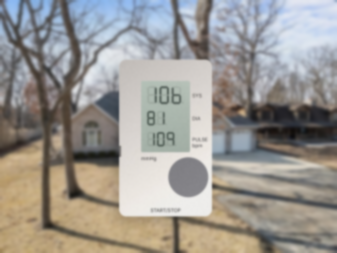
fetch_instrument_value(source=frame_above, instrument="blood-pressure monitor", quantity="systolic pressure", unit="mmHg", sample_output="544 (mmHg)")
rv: 106 (mmHg)
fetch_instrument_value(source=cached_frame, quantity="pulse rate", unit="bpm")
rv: 109 (bpm)
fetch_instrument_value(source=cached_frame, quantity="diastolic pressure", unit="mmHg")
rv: 81 (mmHg)
